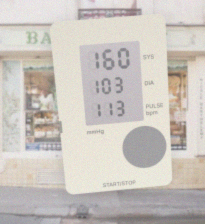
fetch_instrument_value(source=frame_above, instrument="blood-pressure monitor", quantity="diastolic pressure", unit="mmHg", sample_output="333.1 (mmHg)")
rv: 103 (mmHg)
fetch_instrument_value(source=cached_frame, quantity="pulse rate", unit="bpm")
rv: 113 (bpm)
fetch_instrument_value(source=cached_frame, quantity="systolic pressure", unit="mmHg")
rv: 160 (mmHg)
